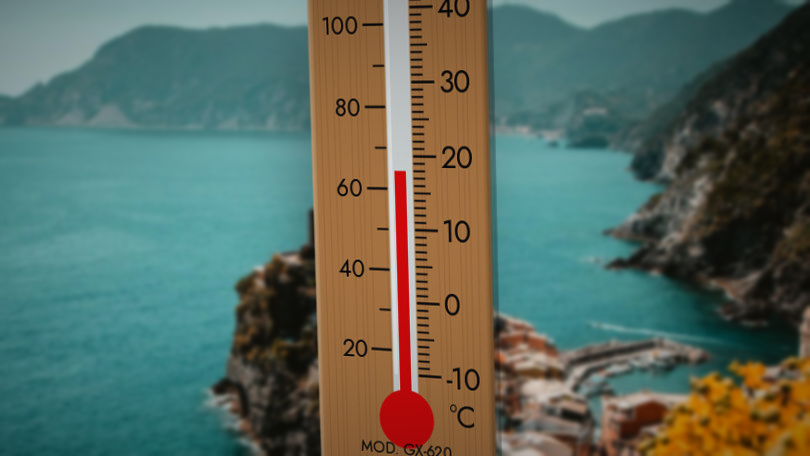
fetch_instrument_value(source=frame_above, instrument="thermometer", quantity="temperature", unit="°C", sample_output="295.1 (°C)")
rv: 18 (°C)
